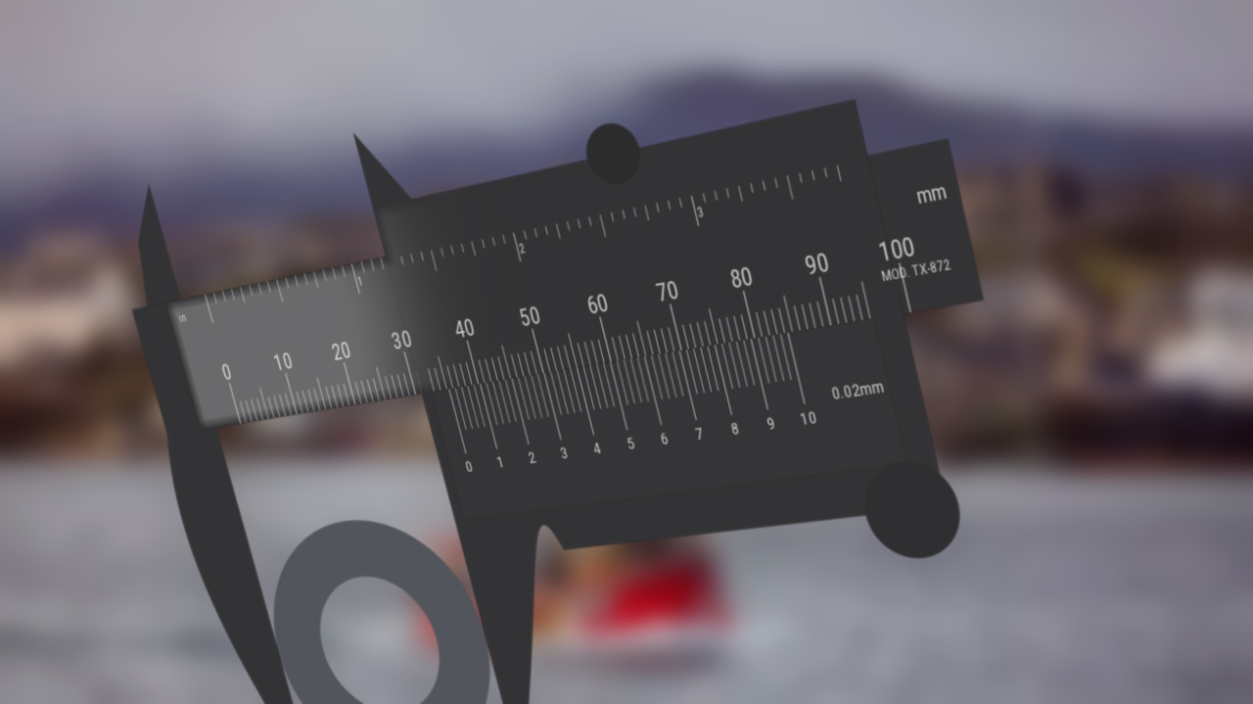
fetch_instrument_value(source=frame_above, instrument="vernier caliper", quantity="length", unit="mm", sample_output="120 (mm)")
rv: 35.4 (mm)
